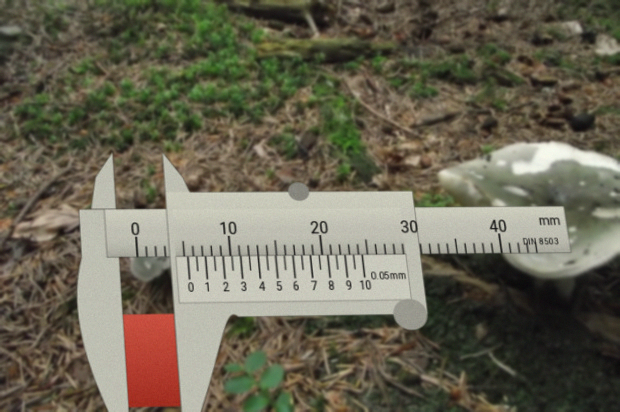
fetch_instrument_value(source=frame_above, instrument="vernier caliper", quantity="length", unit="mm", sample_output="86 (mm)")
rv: 5.4 (mm)
